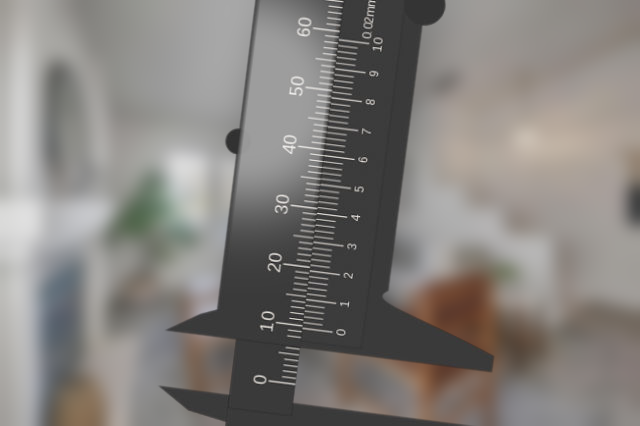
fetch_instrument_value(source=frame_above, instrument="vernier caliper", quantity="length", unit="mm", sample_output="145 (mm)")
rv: 9.6 (mm)
